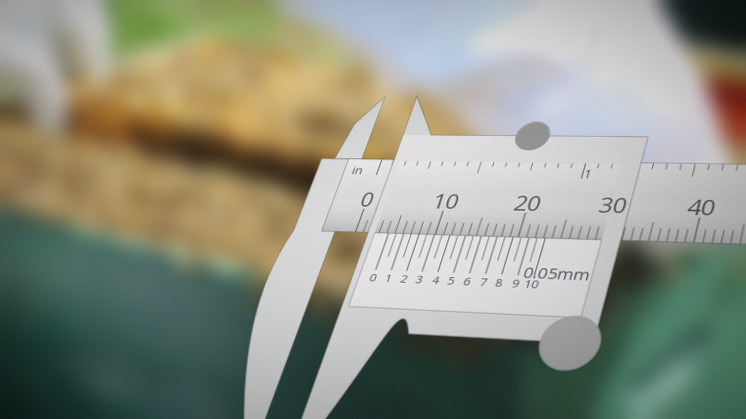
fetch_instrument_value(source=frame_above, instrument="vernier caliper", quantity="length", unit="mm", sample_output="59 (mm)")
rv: 4.2 (mm)
